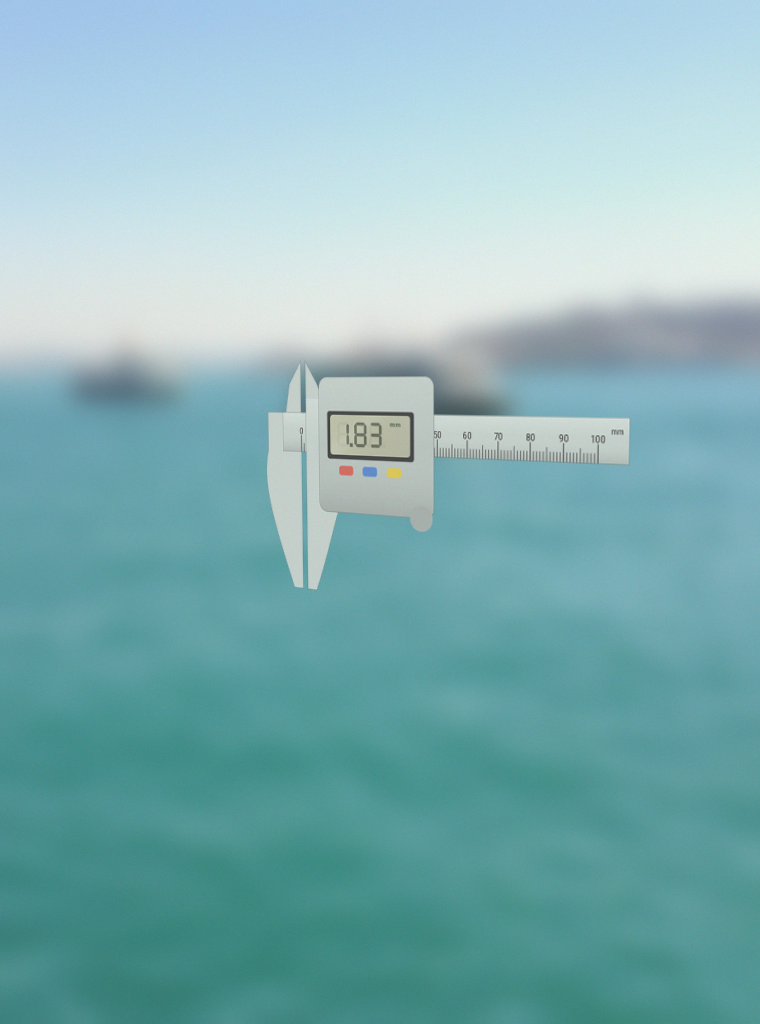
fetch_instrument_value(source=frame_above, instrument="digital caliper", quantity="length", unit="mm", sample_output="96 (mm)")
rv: 1.83 (mm)
